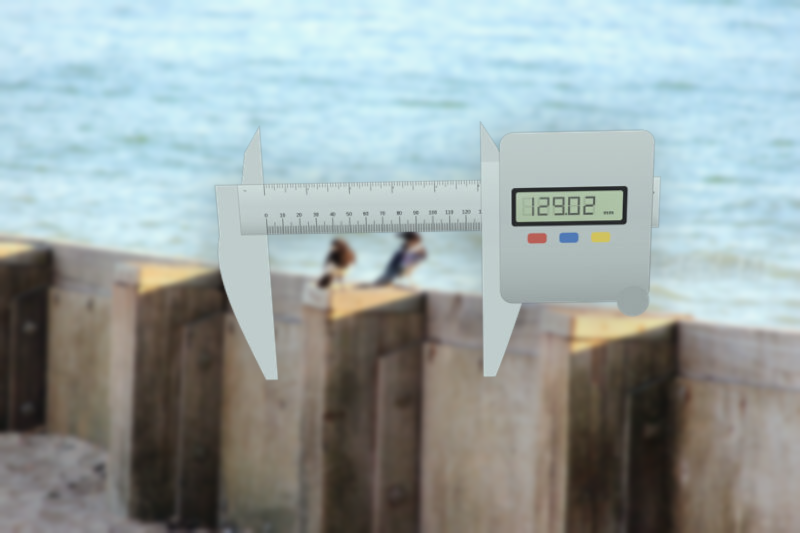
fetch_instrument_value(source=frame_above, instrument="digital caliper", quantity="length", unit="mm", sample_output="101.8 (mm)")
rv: 129.02 (mm)
